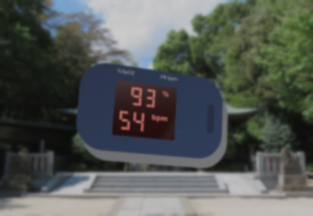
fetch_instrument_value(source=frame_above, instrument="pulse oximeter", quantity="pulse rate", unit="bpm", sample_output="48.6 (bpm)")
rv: 54 (bpm)
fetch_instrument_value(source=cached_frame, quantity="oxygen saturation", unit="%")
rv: 93 (%)
